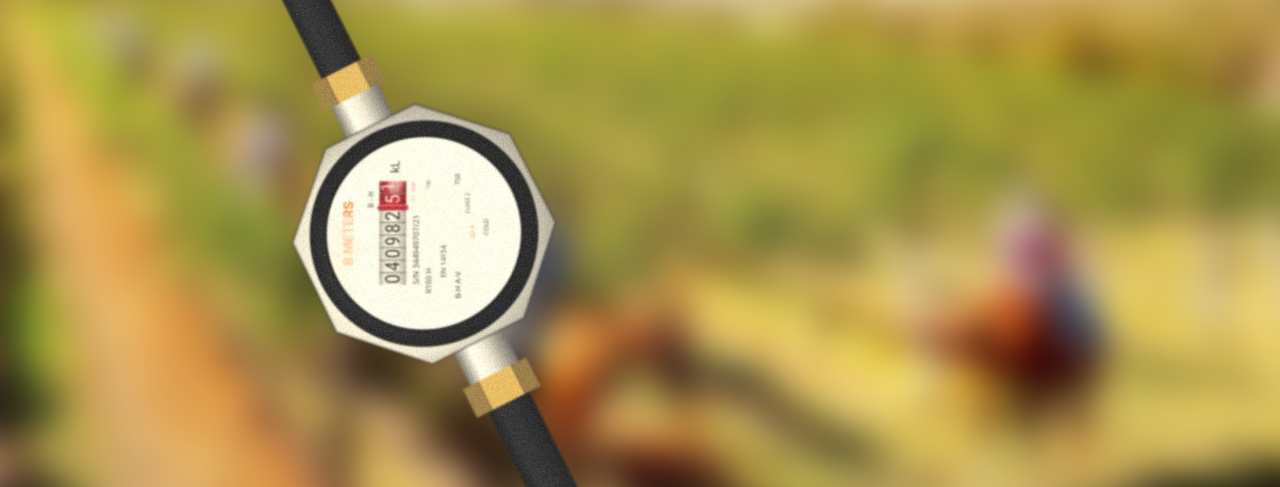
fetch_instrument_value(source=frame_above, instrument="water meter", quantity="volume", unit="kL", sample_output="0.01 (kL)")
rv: 40982.51 (kL)
